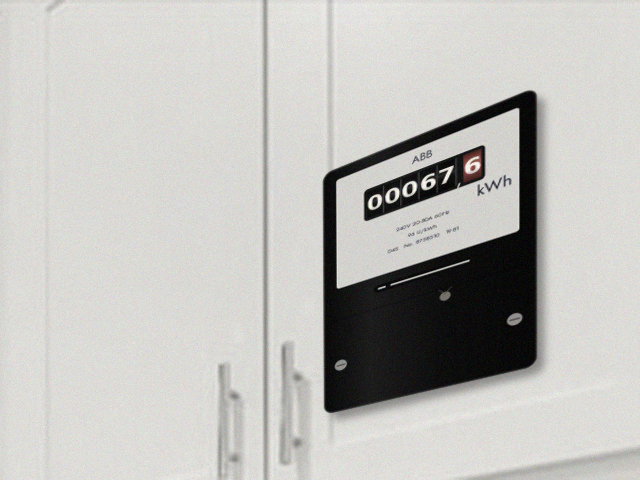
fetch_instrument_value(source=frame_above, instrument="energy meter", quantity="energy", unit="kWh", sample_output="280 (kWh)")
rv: 67.6 (kWh)
